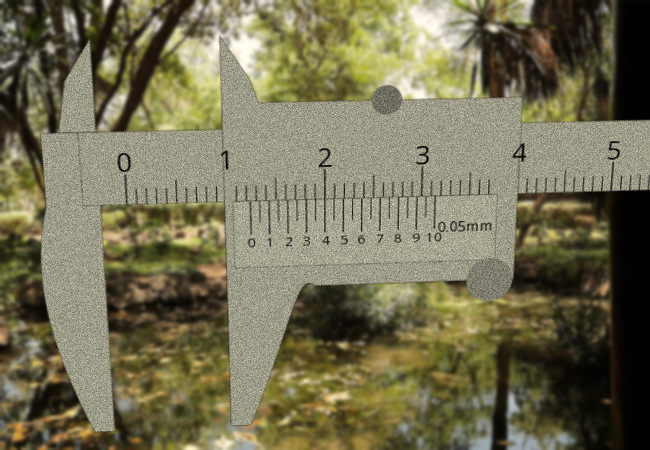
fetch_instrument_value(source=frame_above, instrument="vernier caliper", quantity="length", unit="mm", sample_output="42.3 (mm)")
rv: 12.4 (mm)
